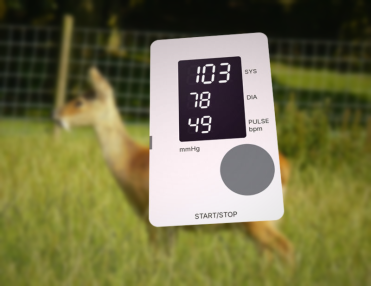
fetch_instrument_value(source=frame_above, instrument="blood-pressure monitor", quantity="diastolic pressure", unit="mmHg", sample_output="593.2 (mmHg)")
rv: 78 (mmHg)
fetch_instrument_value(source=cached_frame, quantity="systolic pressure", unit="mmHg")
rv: 103 (mmHg)
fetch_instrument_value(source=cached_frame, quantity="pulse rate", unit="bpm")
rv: 49 (bpm)
